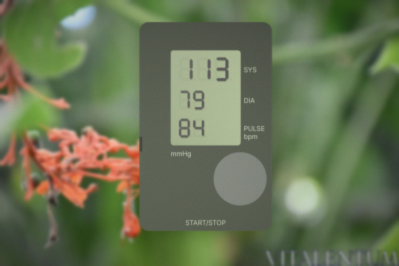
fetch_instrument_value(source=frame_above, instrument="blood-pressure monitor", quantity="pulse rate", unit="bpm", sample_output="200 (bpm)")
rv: 84 (bpm)
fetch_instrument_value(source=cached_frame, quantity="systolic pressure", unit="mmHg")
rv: 113 (mmHg)
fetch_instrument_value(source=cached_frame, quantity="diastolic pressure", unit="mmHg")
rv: 79 (mmHg)
